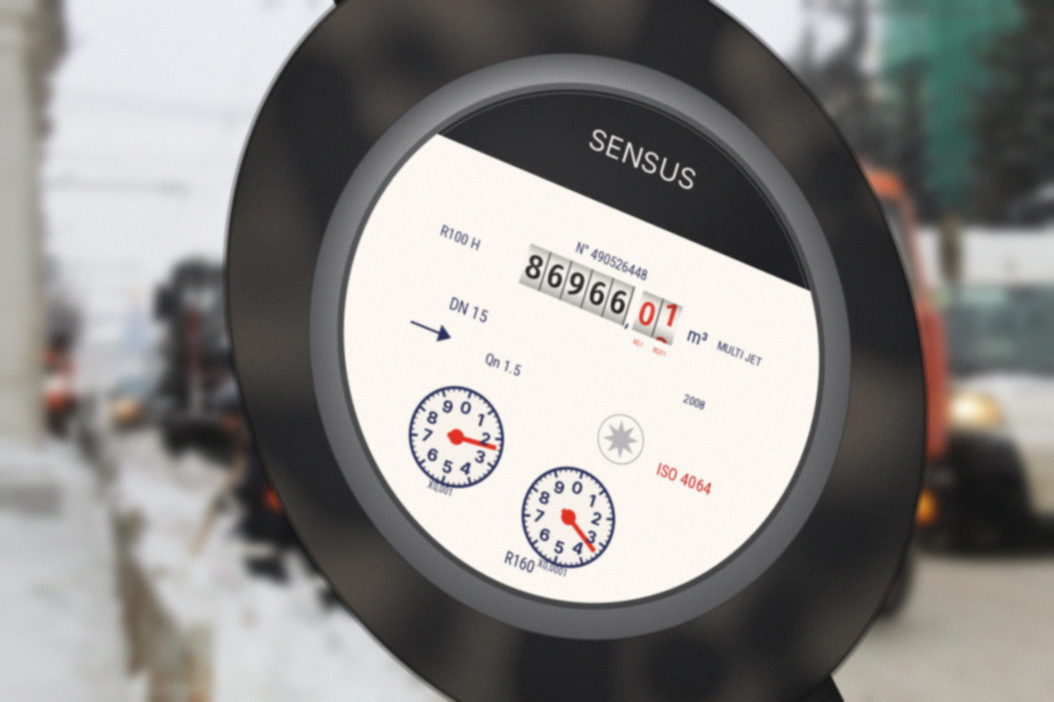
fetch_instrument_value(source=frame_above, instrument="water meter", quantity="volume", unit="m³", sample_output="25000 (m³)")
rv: 86966.0123 (m³)
